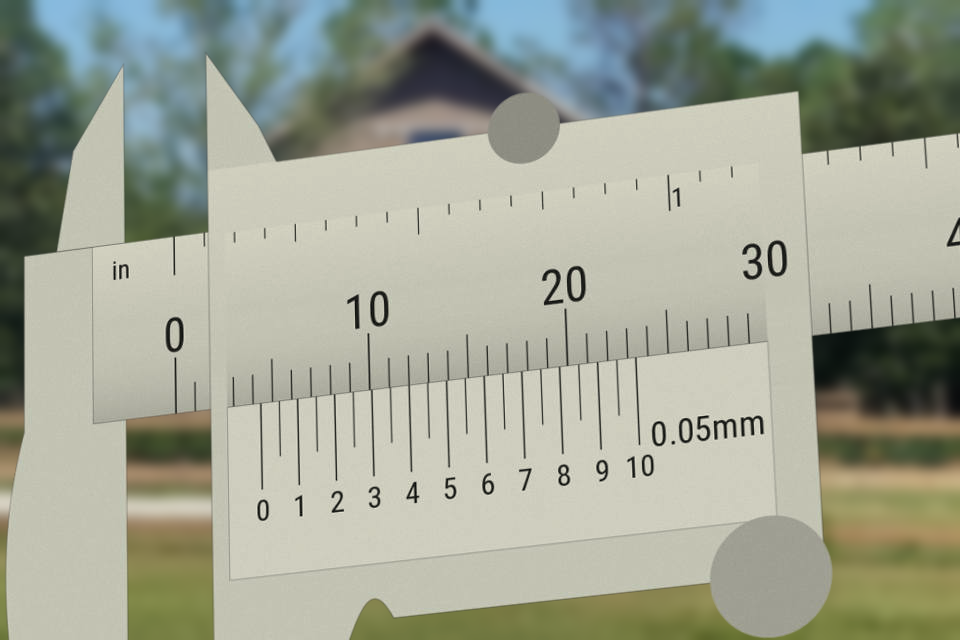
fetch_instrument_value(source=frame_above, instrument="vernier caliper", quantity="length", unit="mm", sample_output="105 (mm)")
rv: 4.4 (mm)
